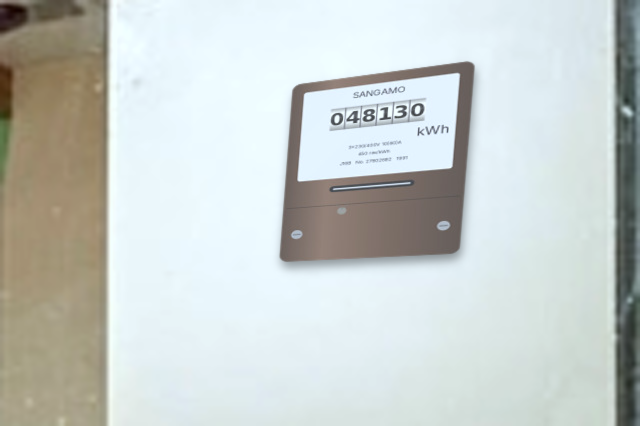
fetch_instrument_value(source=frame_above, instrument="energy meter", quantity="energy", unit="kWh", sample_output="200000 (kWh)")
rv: 48130 (kWh)
